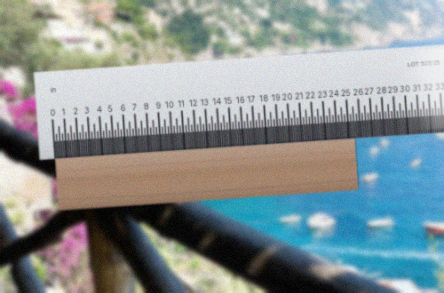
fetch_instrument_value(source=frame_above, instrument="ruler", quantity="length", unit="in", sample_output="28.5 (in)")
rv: 25.5 (in)
